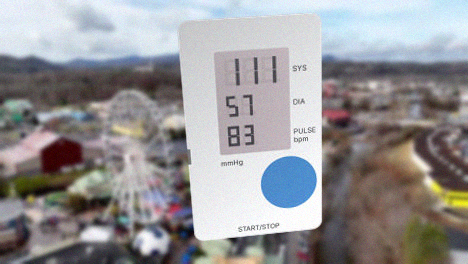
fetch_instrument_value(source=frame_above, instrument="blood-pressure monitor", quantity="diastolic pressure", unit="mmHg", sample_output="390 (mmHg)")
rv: 57 (mmHg)
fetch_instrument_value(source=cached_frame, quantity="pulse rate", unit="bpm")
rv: 83 (bpm)
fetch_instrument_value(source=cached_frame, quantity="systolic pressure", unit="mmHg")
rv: 111 (mmHg)
